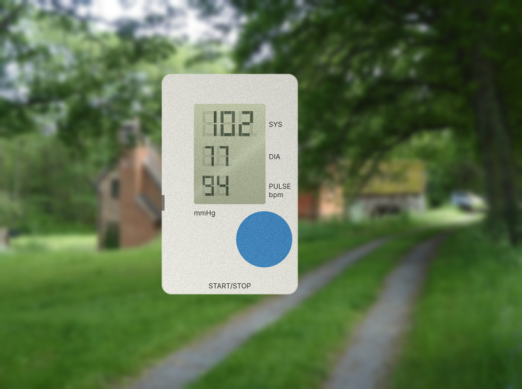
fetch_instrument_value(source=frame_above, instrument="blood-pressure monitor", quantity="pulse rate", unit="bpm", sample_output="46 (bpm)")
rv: 94 (bpm)
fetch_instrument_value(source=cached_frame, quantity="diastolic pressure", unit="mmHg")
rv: 77 (mmHg)
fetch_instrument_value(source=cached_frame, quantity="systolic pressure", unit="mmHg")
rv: 102 (mmHg)
